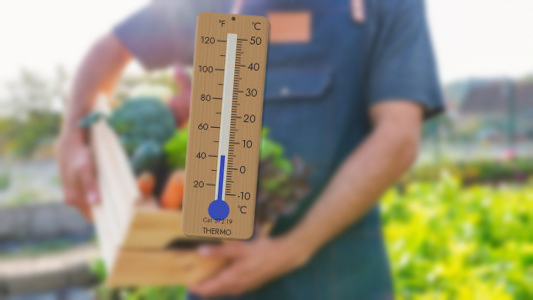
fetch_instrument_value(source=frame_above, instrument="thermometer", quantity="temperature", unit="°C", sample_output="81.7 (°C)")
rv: 5 (°C)
